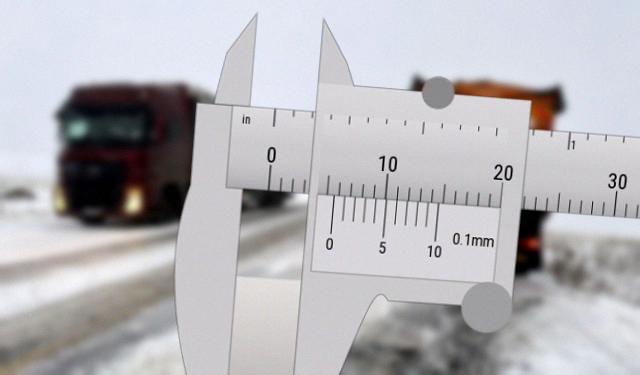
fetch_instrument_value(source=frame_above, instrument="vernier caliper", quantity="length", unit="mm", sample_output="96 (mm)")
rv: 5.6 (mm)
